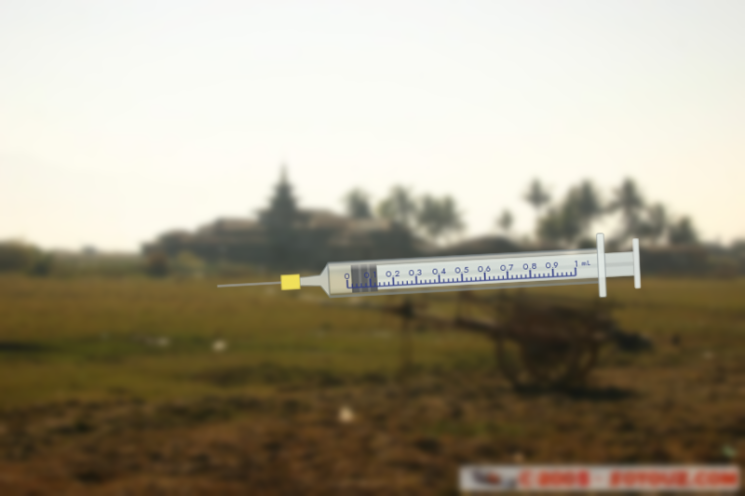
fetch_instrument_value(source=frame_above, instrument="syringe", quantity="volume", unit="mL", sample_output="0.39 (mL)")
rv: 0.02 (mL)
